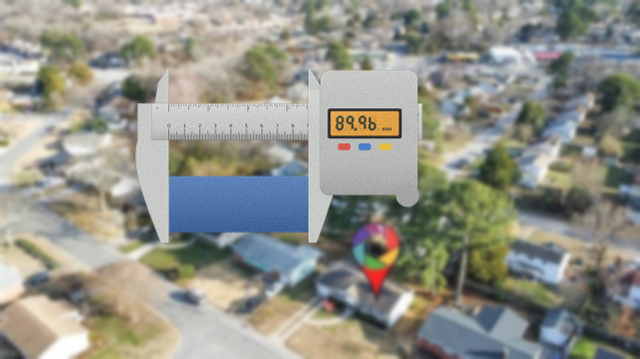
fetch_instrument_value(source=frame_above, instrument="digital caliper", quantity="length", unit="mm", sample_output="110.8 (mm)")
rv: 89.96 (mm)
